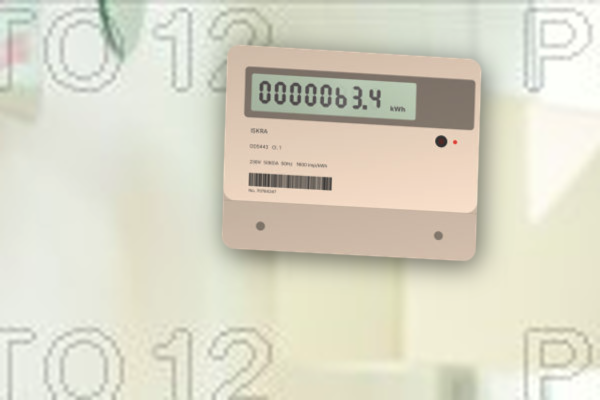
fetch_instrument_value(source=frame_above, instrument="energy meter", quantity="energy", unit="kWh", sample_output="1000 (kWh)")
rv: 63.4 (kWh)
